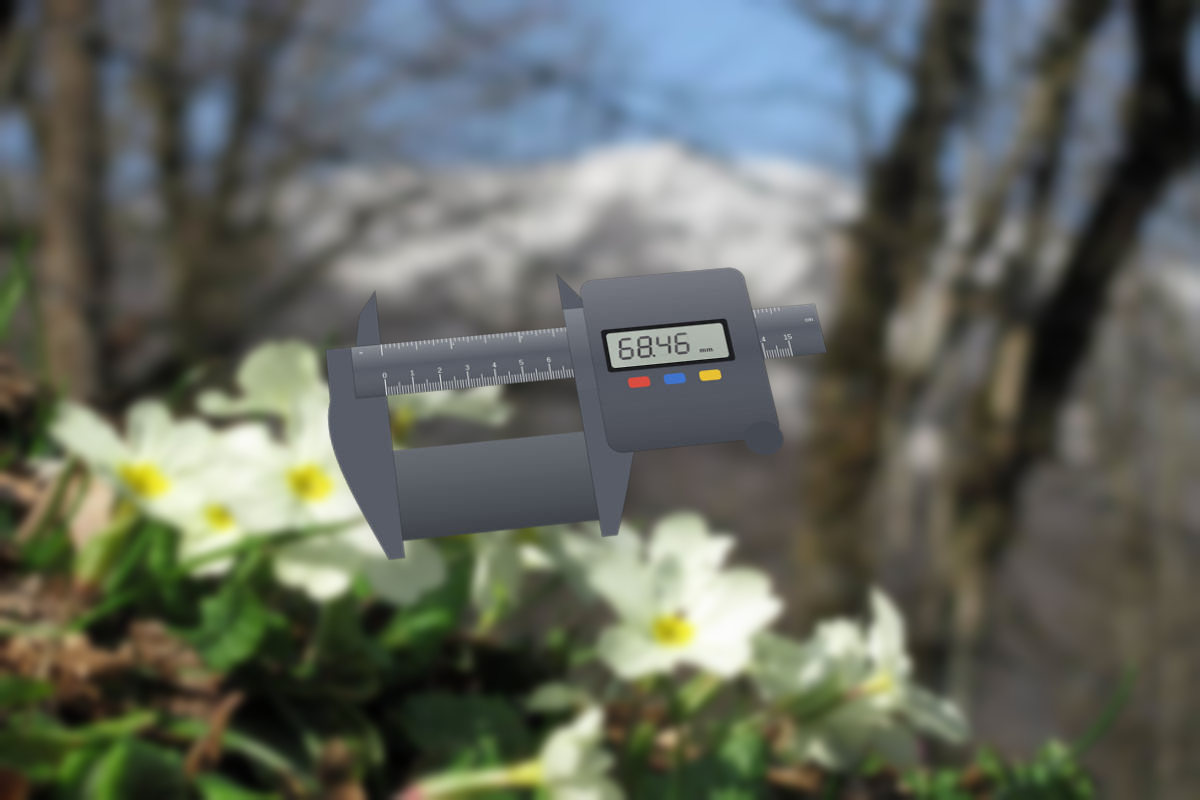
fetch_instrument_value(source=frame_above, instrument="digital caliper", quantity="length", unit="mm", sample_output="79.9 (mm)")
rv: 68.46 (mm)
